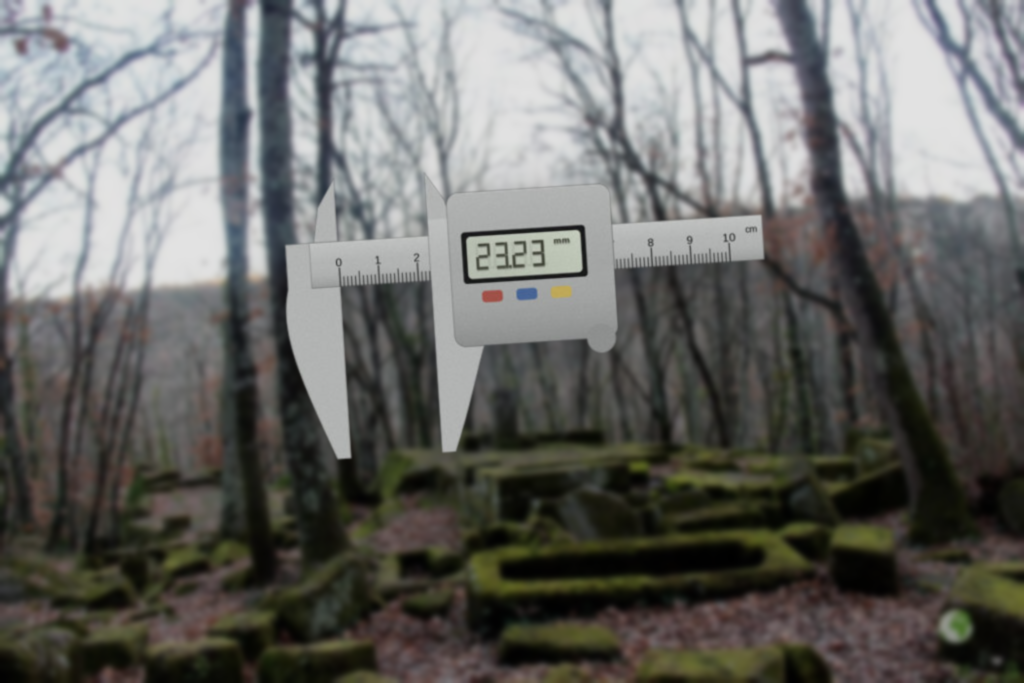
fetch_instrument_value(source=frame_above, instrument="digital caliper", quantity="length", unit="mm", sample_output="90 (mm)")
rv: 23.23 (mm)
